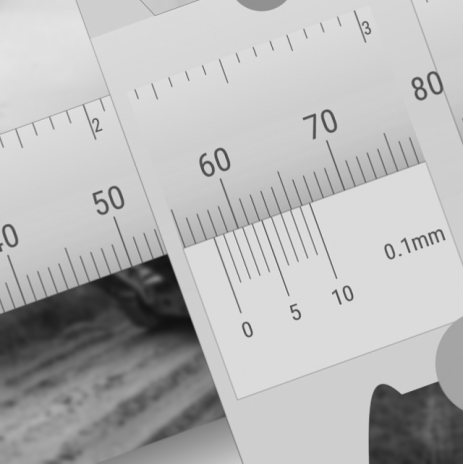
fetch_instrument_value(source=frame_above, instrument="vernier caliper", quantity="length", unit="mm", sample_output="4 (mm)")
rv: 57.7 (mm)
